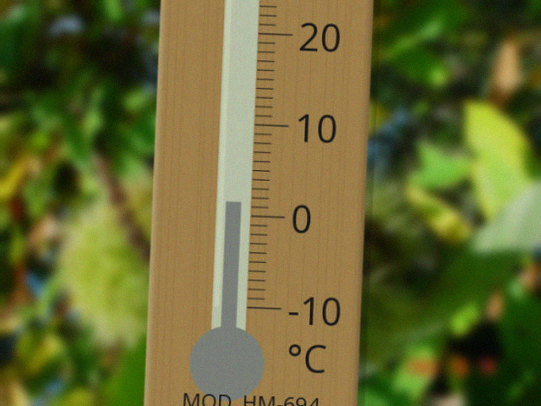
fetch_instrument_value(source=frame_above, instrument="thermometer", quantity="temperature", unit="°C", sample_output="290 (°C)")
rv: 1.5 (°C)
